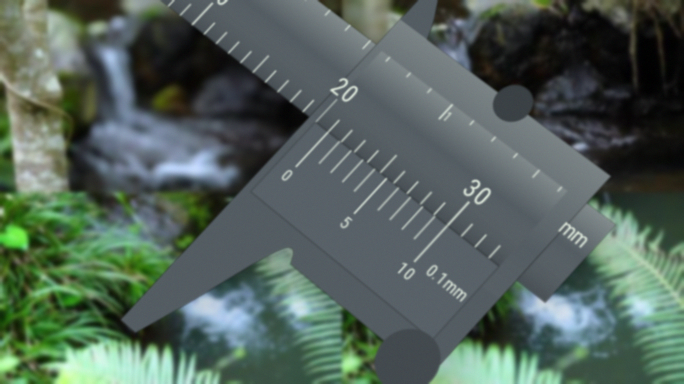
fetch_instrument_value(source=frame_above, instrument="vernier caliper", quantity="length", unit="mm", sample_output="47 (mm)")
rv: 21.0 (mm)
